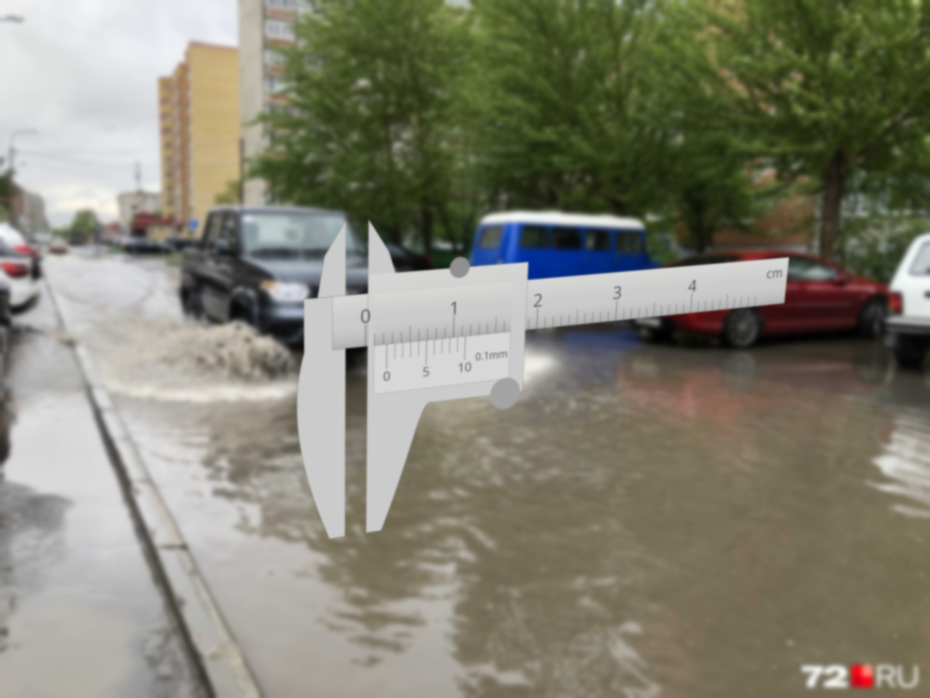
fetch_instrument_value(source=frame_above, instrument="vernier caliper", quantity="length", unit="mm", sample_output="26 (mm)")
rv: 2.4 (mm)
